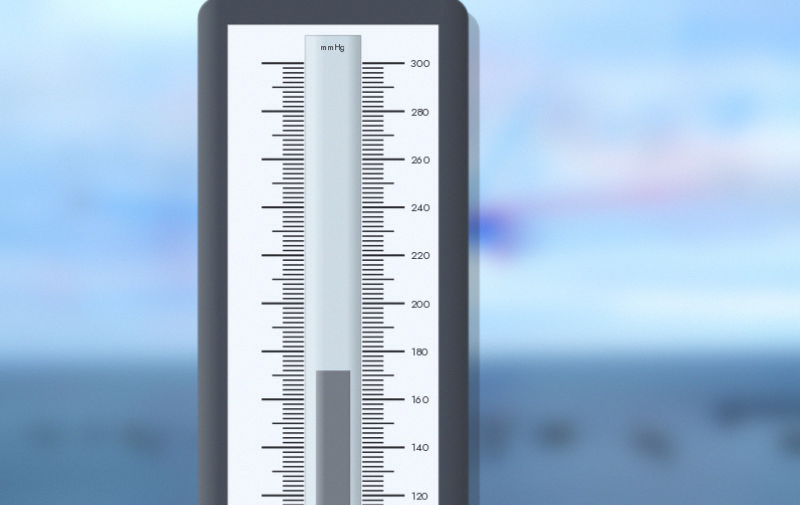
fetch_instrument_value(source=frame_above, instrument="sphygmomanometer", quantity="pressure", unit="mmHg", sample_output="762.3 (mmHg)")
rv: 172 (mmHg)
